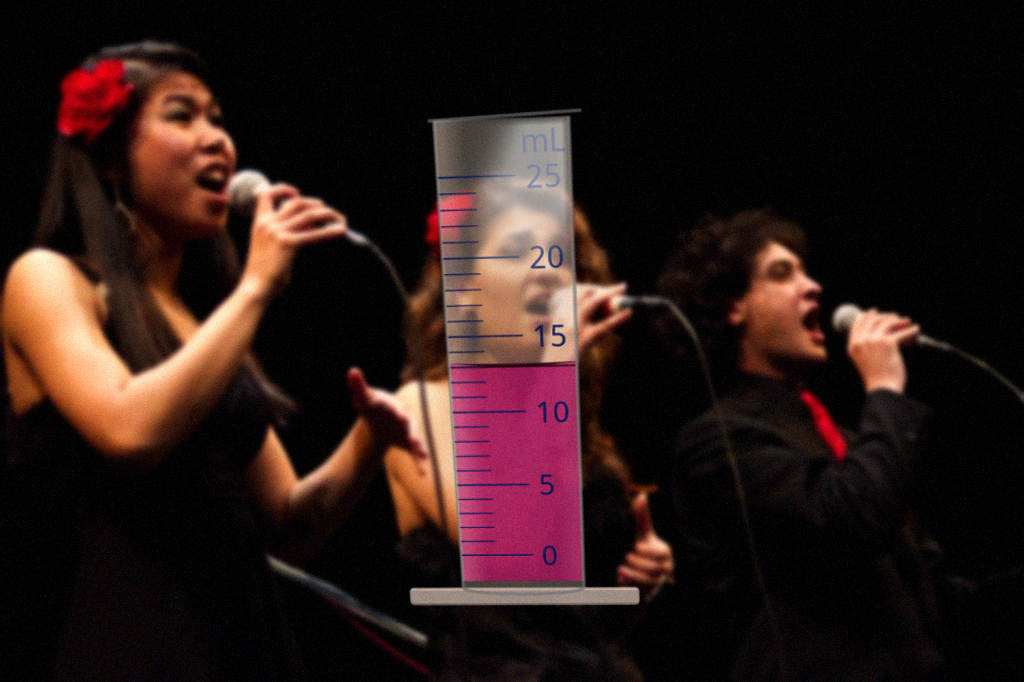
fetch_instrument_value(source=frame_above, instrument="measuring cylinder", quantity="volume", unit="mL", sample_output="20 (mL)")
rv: 13 (mL)
